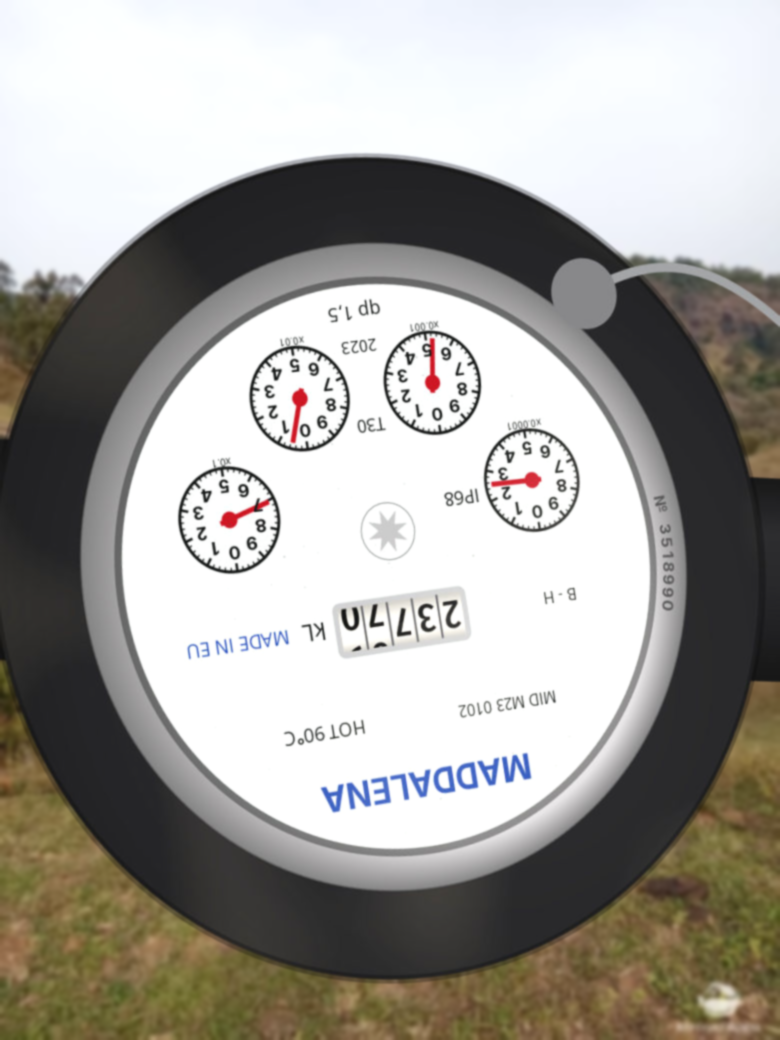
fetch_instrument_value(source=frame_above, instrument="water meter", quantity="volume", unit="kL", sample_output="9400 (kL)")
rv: 23769.7052 (kL)
